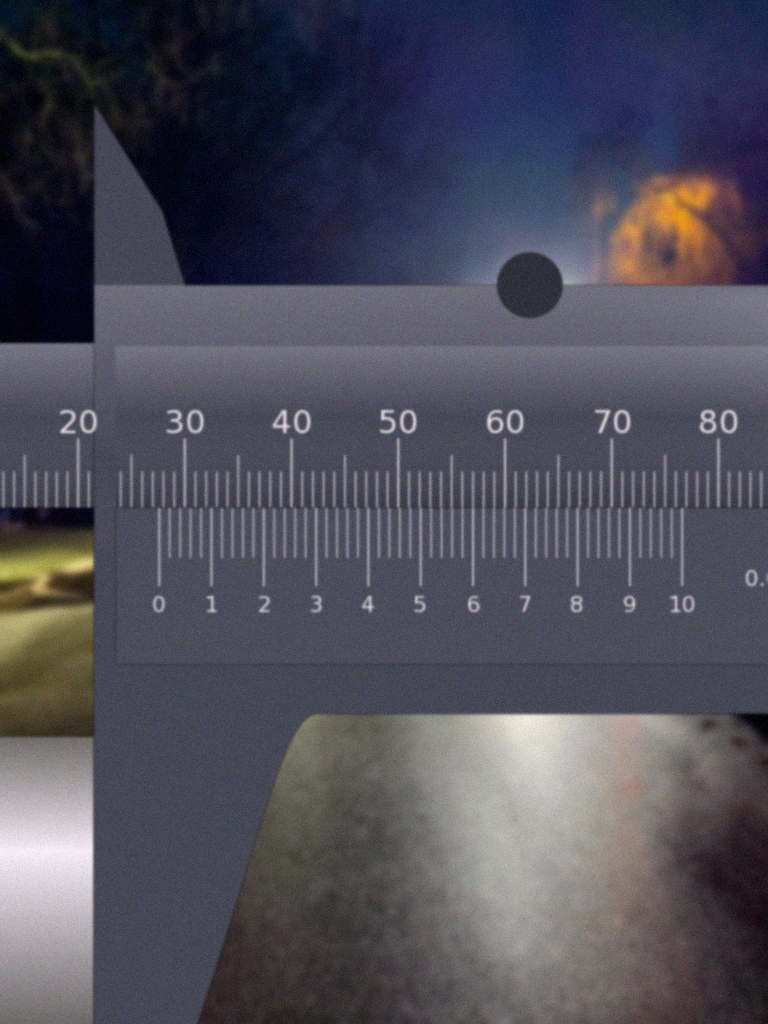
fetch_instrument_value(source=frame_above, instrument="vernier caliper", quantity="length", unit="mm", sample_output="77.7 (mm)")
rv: 27.6 (mm)
